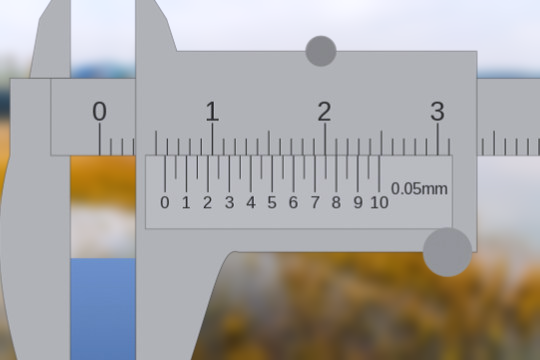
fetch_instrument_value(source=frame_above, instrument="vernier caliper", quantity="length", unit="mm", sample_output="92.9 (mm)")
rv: 5.8 (mm)
